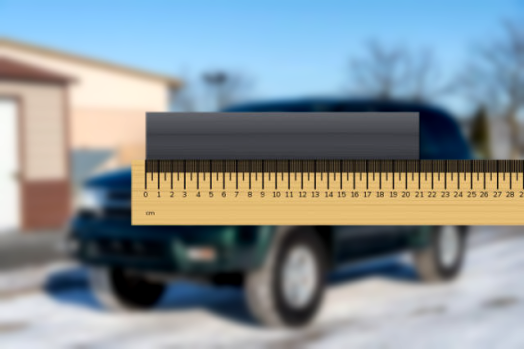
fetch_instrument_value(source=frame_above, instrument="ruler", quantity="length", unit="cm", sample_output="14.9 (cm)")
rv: 21 (cm)
